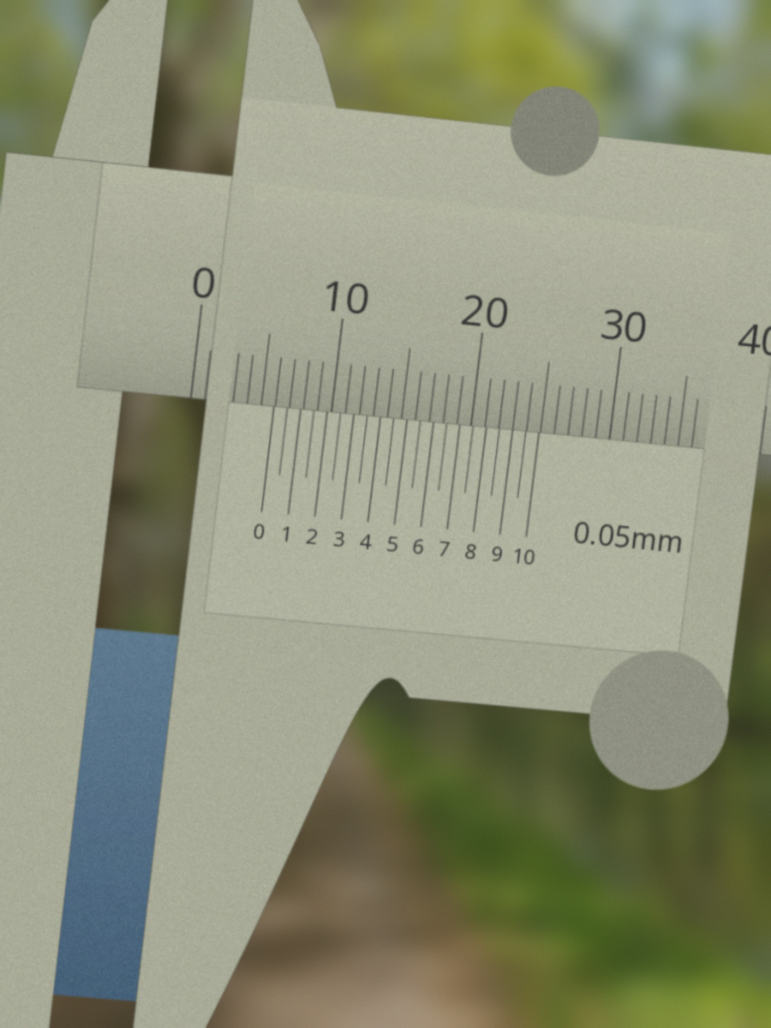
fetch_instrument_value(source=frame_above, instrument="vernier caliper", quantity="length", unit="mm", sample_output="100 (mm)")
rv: 5.9 (mm)
